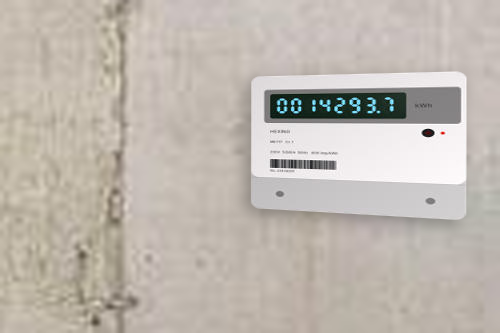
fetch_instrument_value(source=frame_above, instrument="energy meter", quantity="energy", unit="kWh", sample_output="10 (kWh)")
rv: 14293.7 (kWh)
